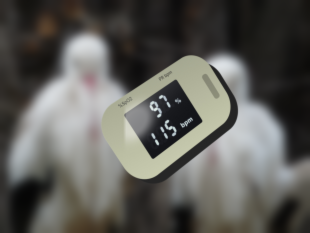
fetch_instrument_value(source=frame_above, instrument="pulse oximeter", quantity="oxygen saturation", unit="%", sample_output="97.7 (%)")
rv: 97 (%)
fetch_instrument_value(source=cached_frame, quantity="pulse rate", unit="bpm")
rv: 115 (bpm)
